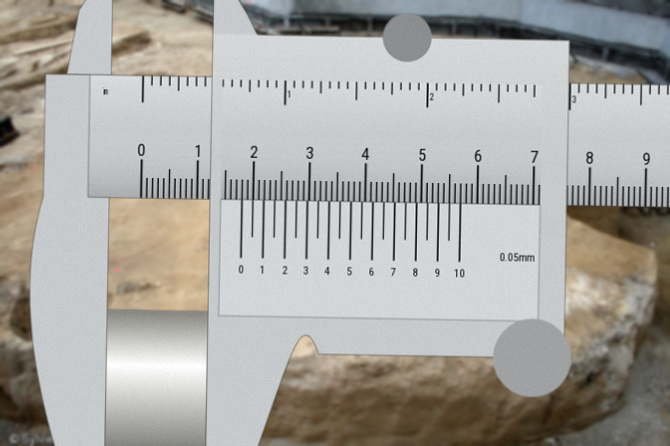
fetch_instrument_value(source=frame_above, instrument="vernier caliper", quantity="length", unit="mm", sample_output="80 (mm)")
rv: 18.0 (mm)
